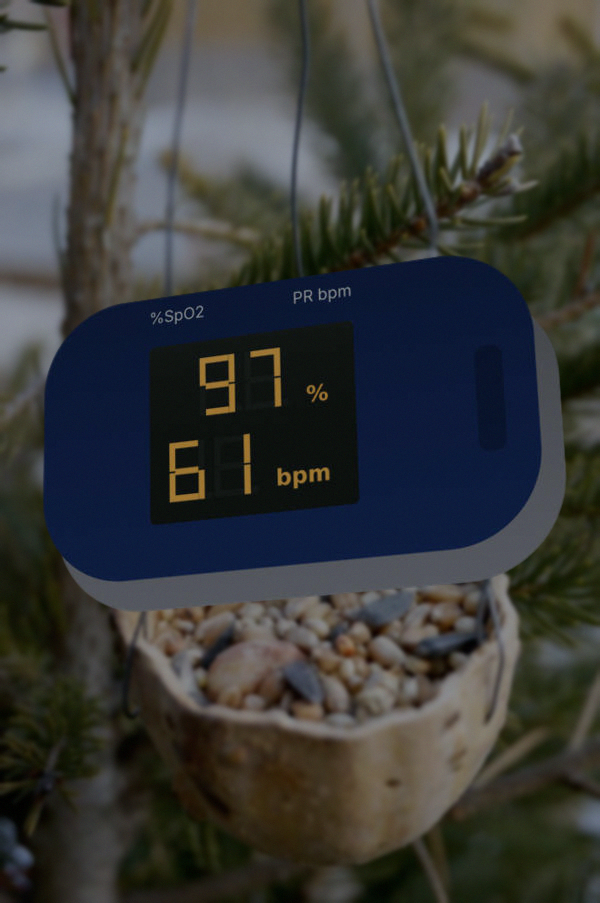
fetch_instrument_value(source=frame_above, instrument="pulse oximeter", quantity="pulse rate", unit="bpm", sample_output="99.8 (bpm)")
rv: 61 (bpm)
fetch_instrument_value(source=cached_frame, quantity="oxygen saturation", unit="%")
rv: 97 (%)
